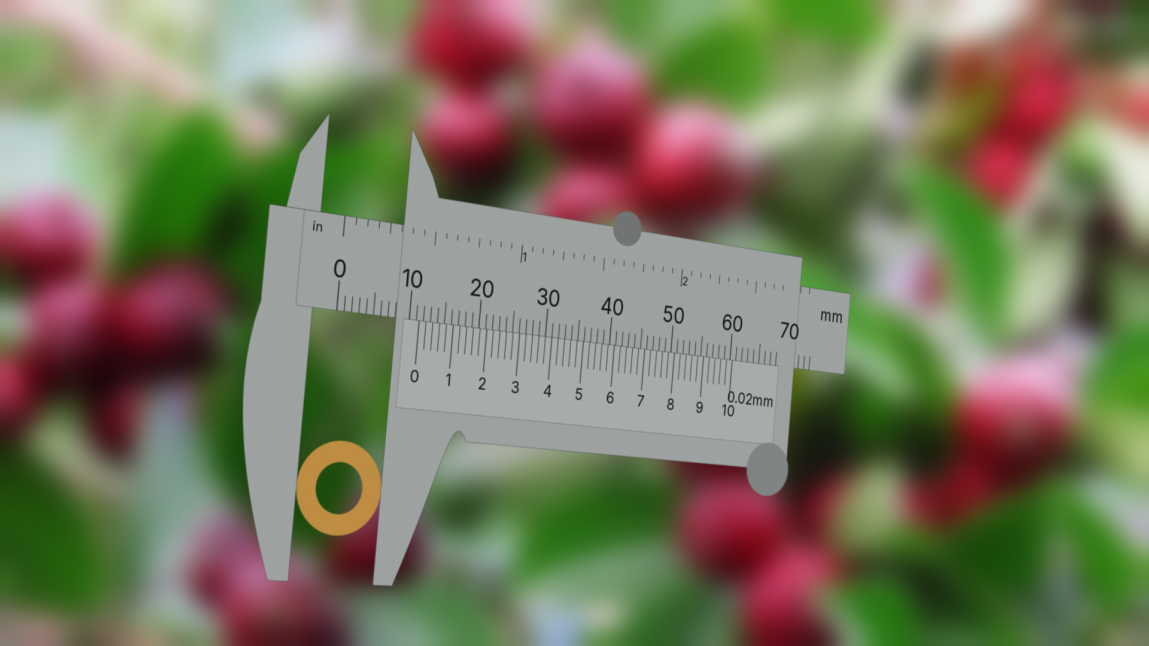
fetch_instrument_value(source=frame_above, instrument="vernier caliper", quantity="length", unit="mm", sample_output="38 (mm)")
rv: 11.4 (mm)
